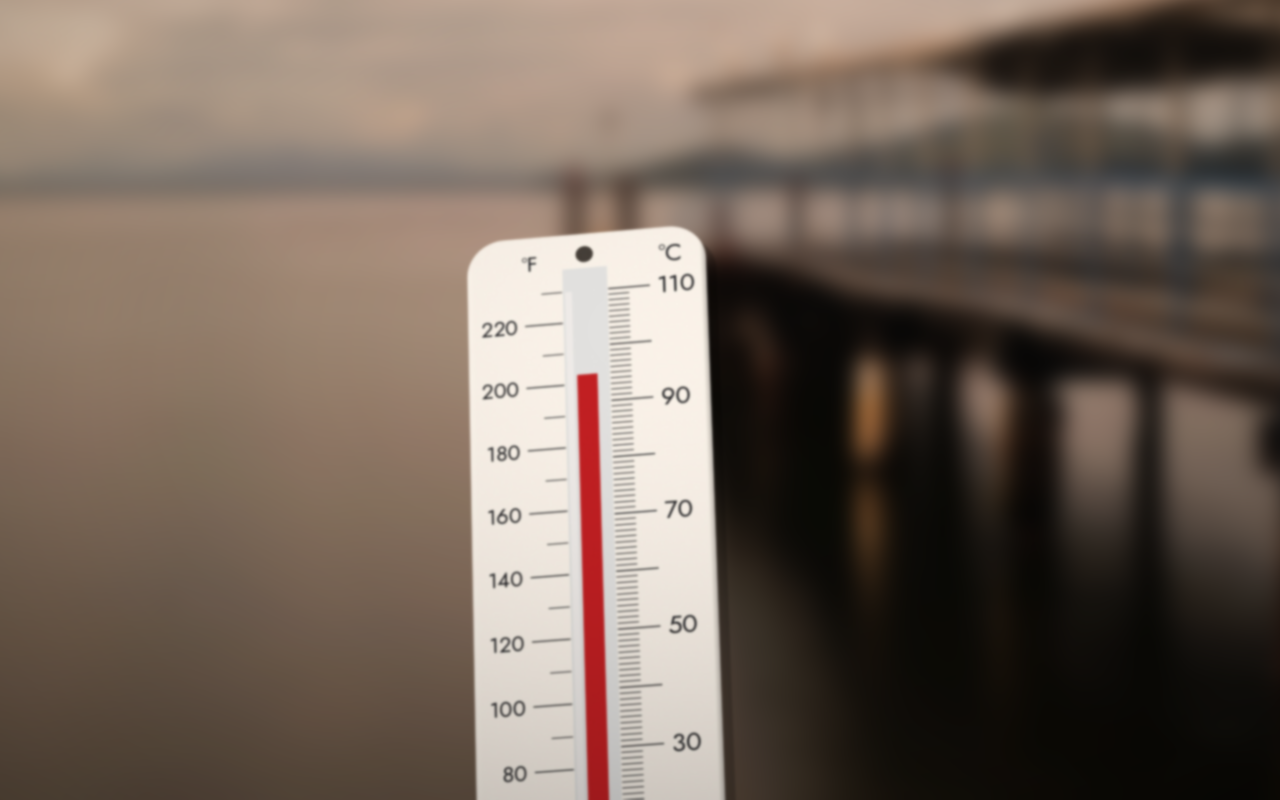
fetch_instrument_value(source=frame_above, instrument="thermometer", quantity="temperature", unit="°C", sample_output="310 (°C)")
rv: 95 (°C)
